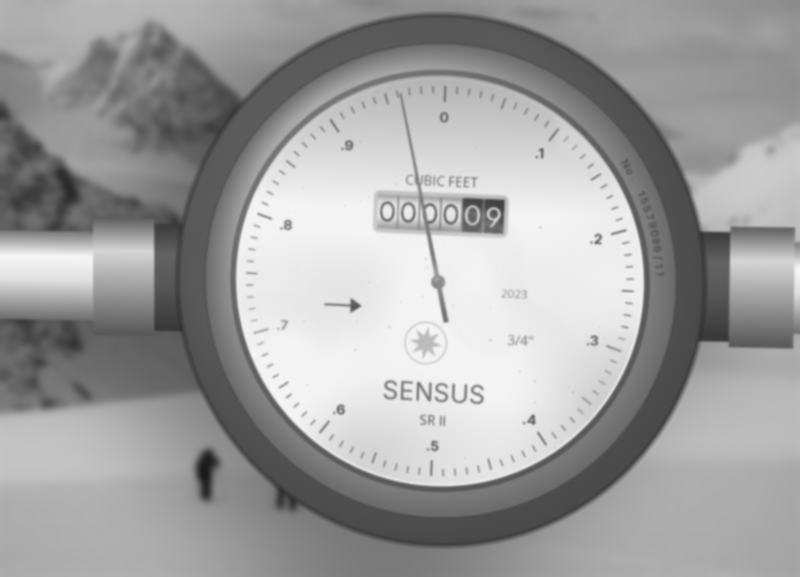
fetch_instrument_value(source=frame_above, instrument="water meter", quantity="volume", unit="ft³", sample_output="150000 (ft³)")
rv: 8.96 (ft³)
